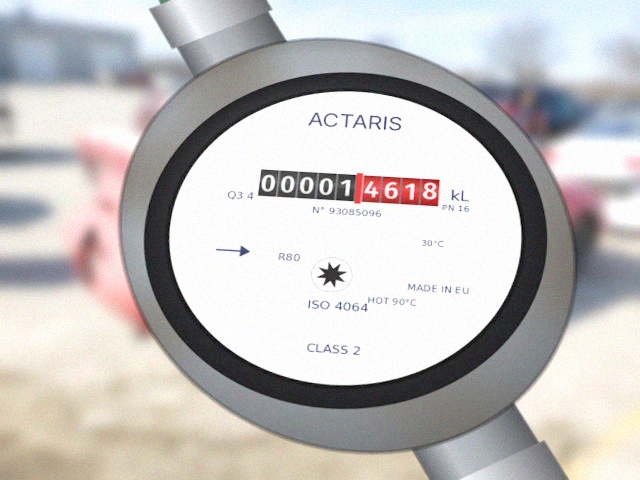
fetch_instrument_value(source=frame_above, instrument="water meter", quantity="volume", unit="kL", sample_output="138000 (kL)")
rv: 1.4618 (kL)
